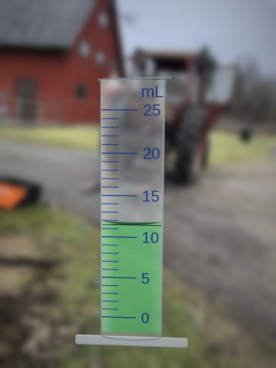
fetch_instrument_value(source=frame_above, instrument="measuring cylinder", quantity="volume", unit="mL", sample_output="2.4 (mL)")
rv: 11.5 (mL)
